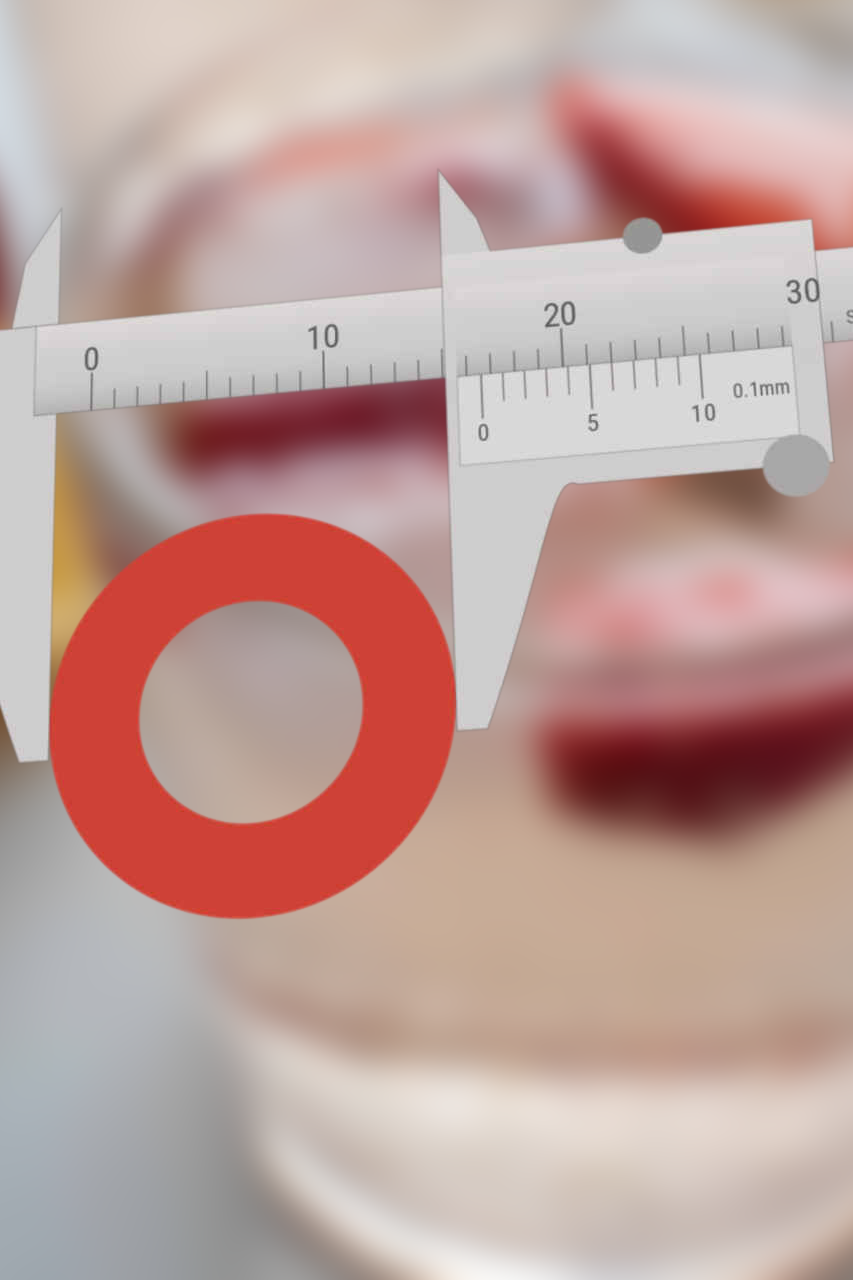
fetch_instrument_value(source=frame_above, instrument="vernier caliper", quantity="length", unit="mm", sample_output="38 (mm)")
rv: 16.6 (mm)
